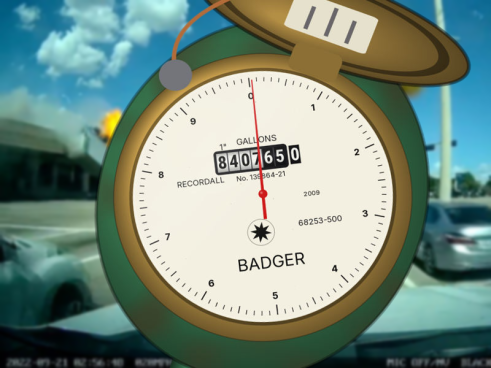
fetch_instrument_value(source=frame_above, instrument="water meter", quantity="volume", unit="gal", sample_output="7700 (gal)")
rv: 8407650.0 (gal)
